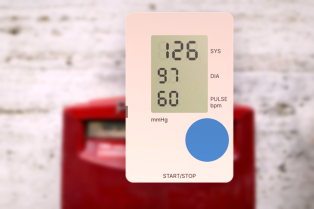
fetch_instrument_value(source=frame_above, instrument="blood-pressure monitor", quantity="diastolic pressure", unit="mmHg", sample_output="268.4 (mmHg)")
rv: 97 (mmHg)
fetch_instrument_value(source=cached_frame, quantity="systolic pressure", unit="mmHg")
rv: 126 (mmHg)
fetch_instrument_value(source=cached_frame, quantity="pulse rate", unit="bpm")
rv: 60 (bpm)
